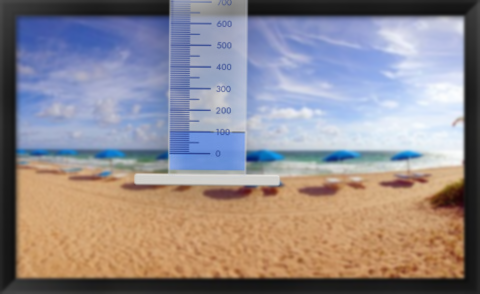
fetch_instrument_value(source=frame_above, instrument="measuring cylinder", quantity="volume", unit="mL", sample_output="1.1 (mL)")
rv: 100 (mL)
